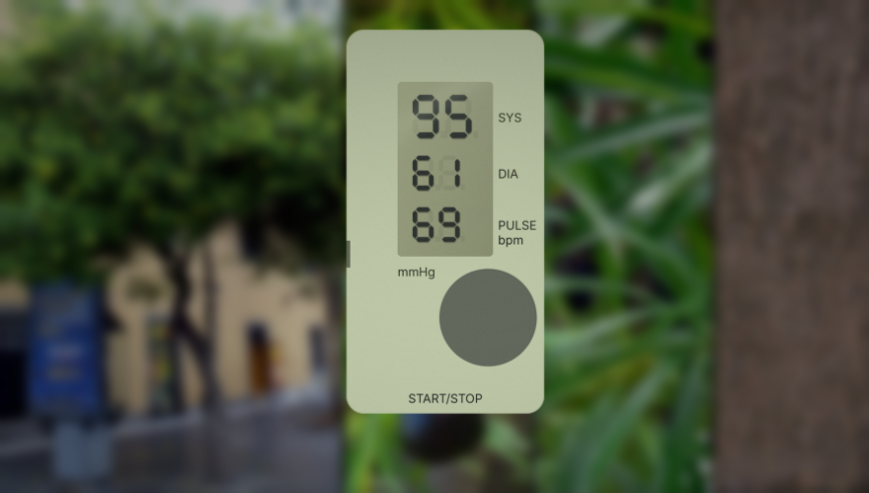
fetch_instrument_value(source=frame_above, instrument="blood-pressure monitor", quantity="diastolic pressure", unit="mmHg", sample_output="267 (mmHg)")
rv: 61 (mmHg)
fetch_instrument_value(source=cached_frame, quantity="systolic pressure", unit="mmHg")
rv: 95 (mmHg)
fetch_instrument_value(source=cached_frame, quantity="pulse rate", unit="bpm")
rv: 69 (bpm)
